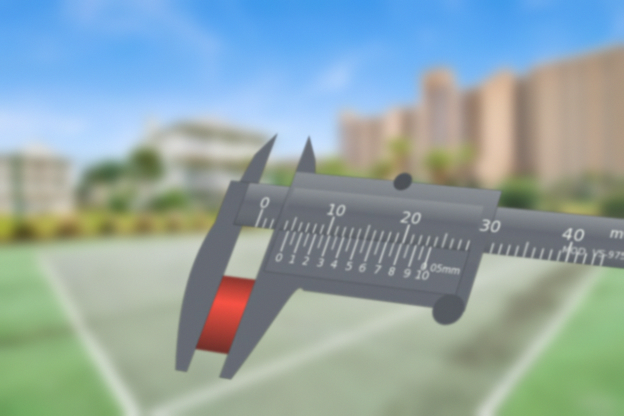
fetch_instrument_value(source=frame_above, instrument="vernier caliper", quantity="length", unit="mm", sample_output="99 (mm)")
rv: 4.6 (mm)
